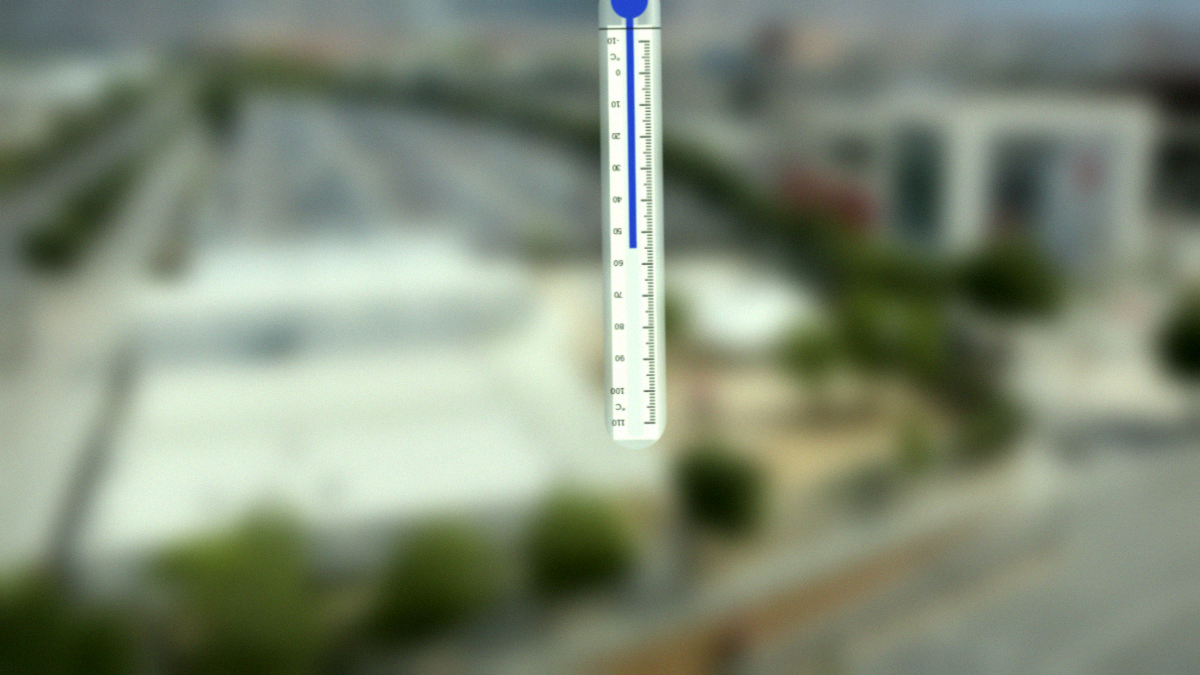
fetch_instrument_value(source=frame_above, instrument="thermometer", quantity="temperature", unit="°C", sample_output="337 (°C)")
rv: 55 (°C)
